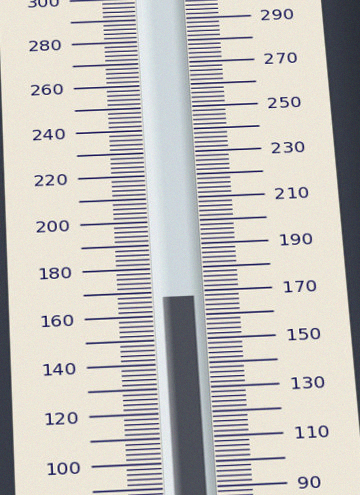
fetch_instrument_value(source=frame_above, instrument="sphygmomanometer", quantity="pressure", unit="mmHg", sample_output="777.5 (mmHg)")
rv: 168 (mmHg)
